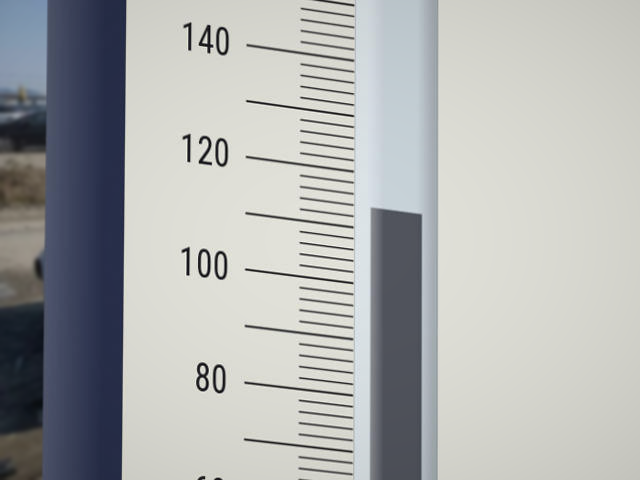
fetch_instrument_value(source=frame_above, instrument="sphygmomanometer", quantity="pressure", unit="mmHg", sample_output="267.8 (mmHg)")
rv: 114 (mmHg)
